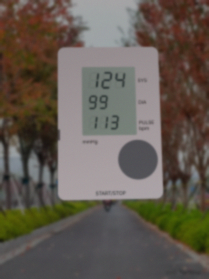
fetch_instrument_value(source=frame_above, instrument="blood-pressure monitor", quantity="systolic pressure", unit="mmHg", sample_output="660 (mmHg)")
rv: 124 (mmHg)
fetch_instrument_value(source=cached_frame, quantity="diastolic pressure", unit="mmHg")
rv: 99 (mmHg)
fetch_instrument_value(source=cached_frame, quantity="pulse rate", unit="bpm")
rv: 113 (bpm)
